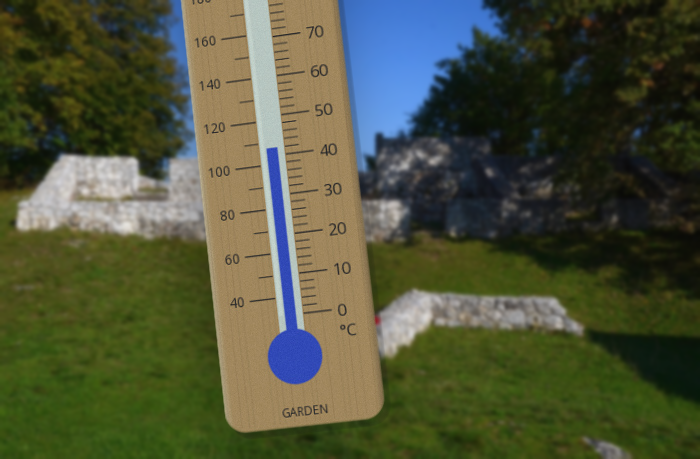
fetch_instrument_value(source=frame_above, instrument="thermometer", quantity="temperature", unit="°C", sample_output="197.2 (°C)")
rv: 42 (°C)
